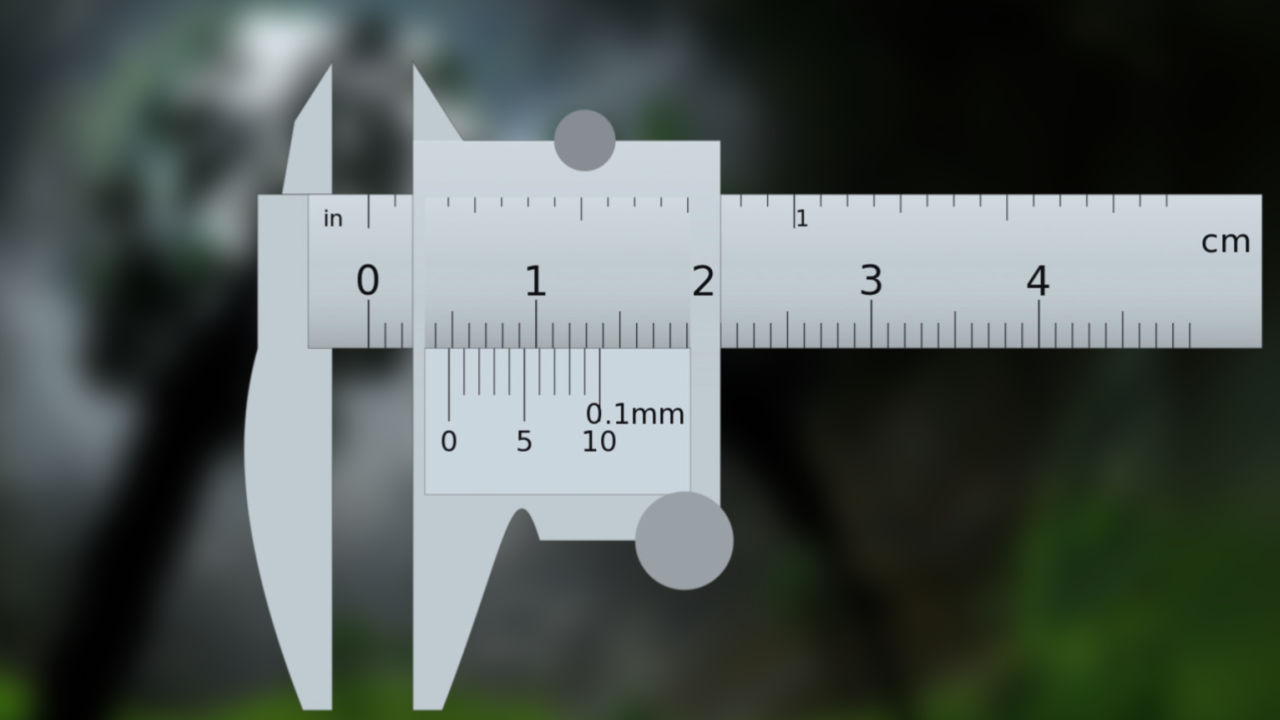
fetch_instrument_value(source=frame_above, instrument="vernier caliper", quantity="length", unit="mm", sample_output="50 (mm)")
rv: 4.8 (mm)
